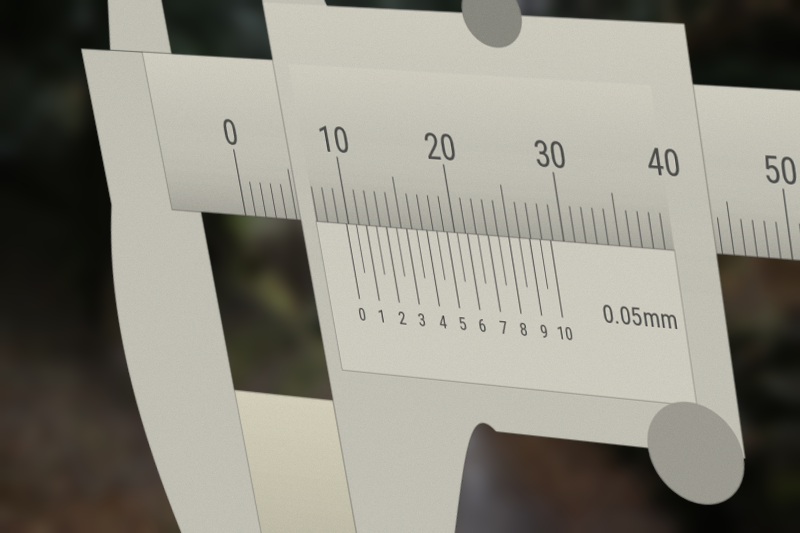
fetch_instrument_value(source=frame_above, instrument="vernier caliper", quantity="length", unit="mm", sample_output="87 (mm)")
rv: 9.8 (mm)
